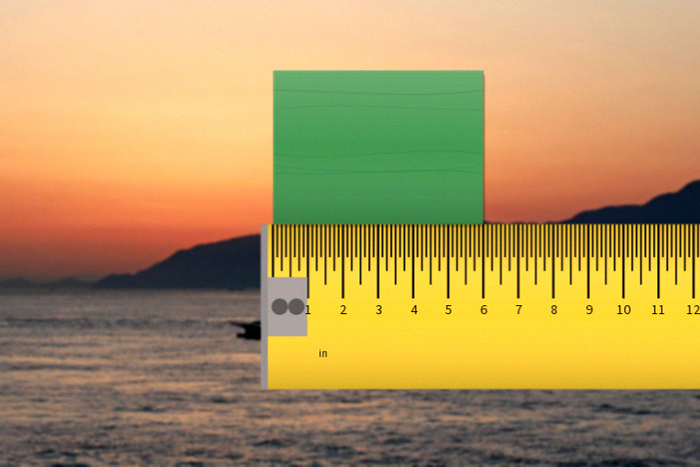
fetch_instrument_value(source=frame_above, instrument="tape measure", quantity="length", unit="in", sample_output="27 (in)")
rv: 6 (in)
